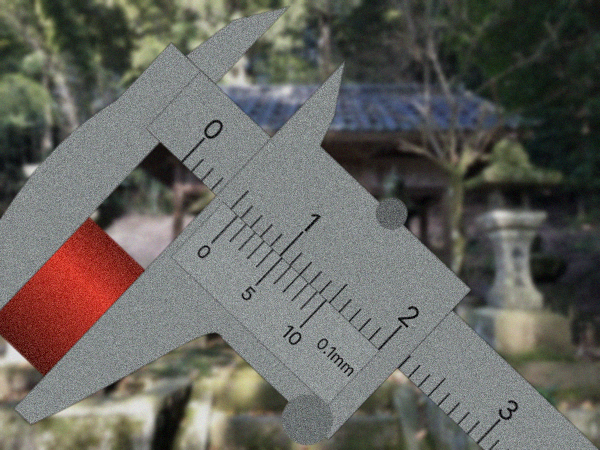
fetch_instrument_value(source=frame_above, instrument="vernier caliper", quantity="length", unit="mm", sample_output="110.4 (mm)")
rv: 5.7 (mm)
